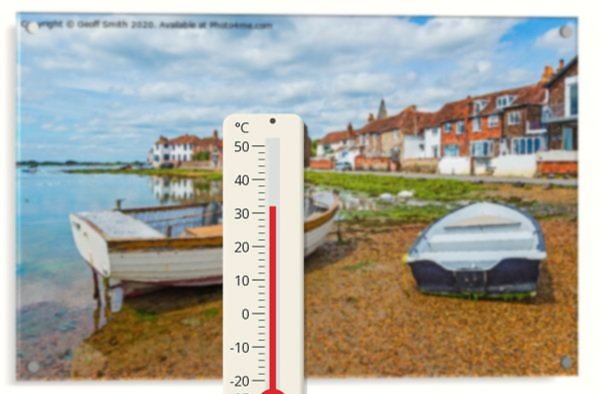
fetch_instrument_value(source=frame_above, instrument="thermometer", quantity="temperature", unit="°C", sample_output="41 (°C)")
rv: 32 (°C)
